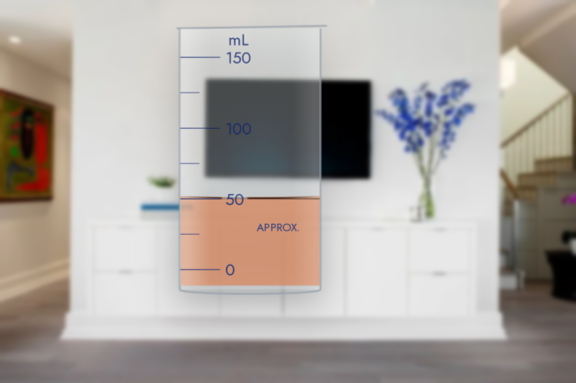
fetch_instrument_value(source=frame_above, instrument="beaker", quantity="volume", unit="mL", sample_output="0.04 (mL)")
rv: 50 (mL)
